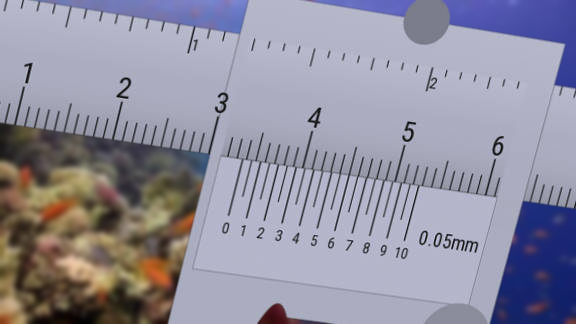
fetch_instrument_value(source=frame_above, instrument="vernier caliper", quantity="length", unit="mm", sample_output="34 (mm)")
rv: 33.6 (mm)
